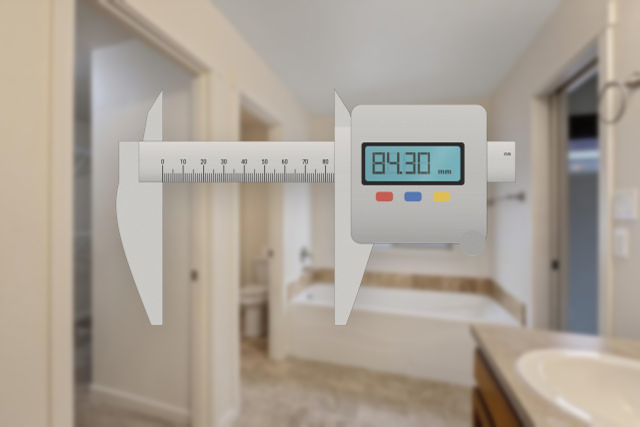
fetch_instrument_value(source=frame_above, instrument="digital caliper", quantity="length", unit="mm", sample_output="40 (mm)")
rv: 84.30 (mm)
